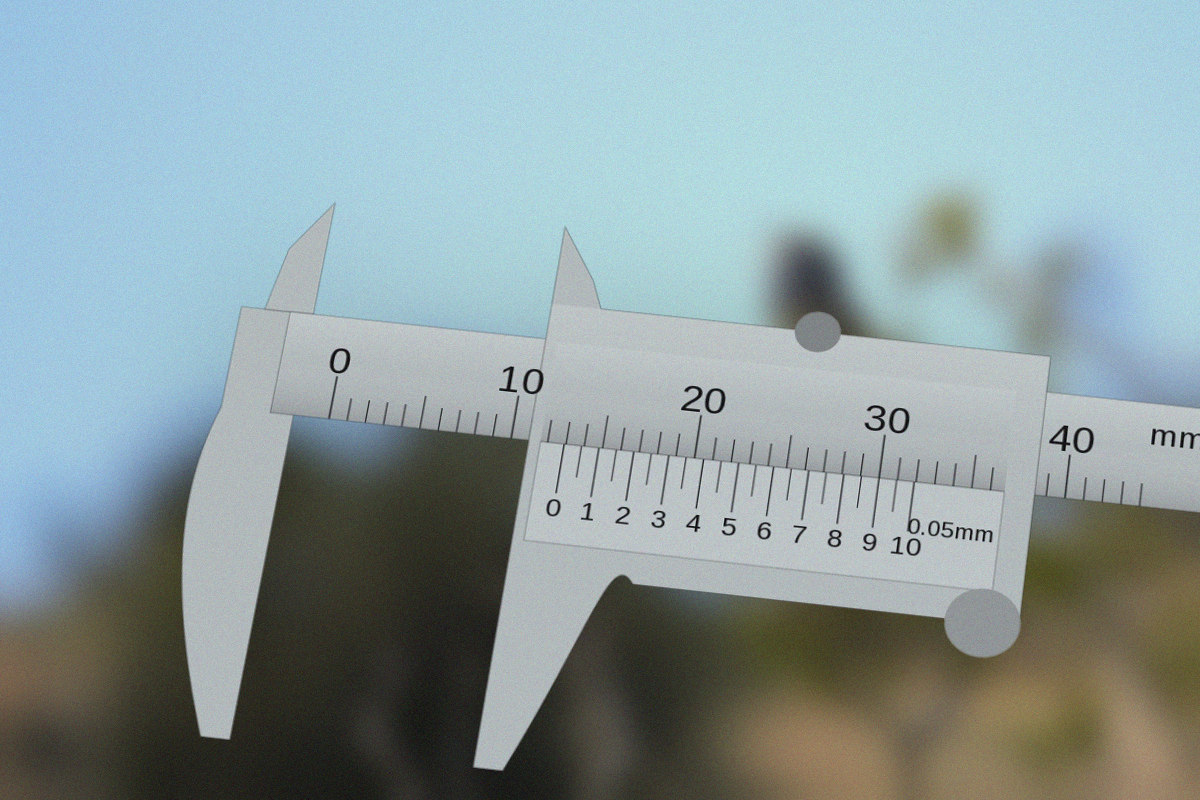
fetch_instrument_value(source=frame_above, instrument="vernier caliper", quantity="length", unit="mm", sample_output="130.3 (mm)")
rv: 12.9 (mm)
